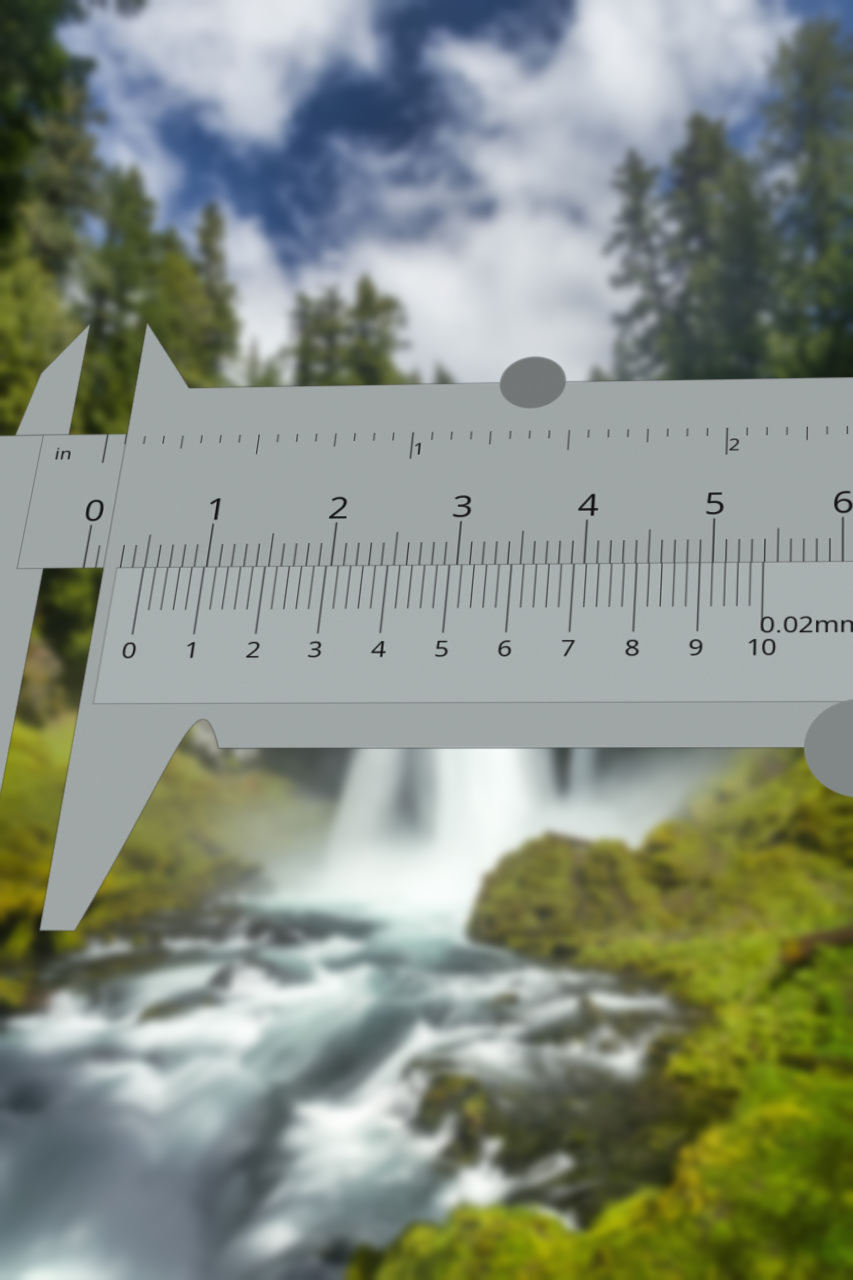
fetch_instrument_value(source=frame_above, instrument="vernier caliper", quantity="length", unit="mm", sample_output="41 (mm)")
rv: 4.9 (mm)
